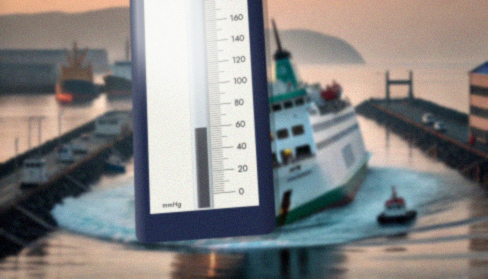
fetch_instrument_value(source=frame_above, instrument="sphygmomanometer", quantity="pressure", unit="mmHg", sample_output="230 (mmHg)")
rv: 60 (mmHg)
